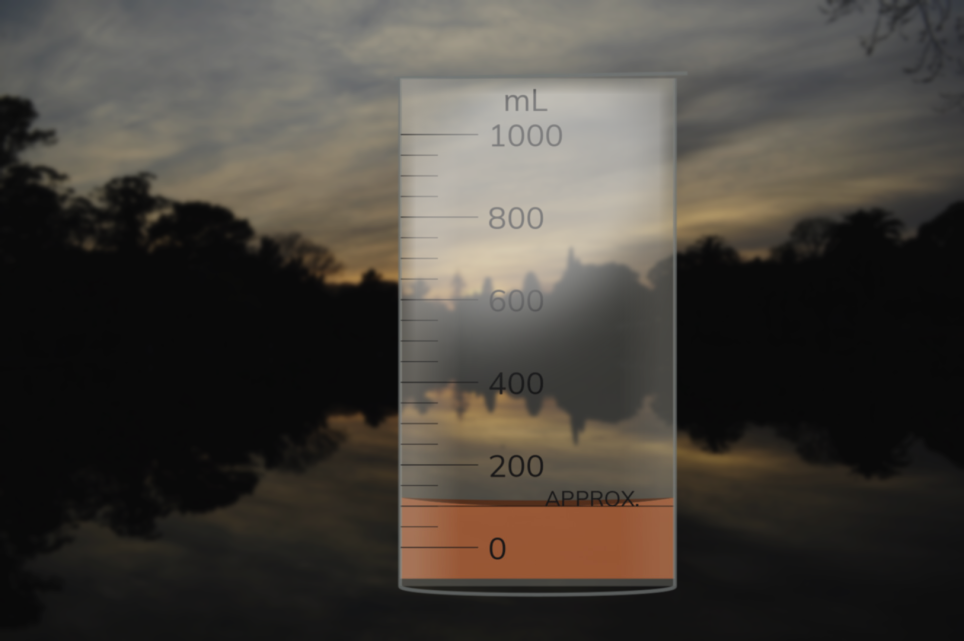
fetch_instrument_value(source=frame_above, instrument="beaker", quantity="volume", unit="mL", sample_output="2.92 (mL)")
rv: 100 (mL)
